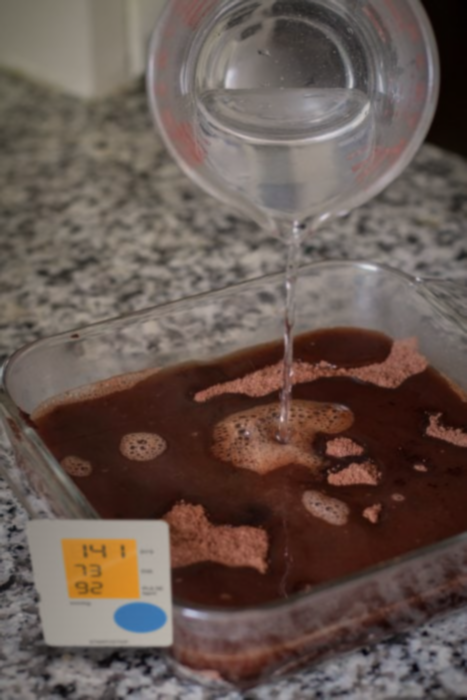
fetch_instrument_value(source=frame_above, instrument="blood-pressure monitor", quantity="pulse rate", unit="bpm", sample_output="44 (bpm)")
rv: 92 (bpm)
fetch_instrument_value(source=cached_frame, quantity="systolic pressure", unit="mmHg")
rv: 141 (mmHg)
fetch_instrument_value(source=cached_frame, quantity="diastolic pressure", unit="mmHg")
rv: 73 (mmHg)
